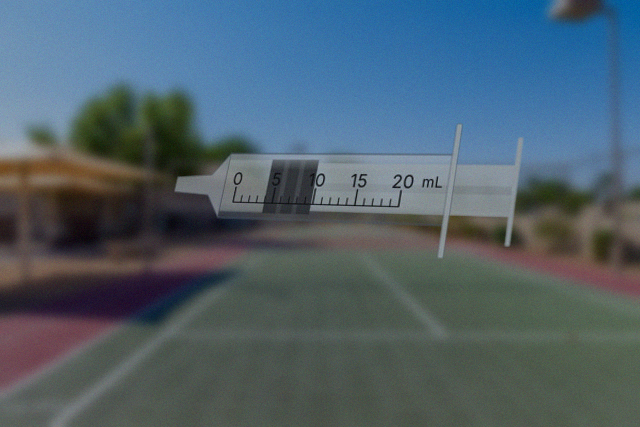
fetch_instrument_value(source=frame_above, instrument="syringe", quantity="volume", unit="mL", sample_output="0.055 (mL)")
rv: 4 (mL)
